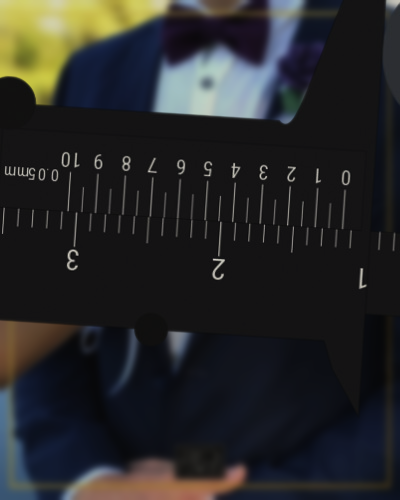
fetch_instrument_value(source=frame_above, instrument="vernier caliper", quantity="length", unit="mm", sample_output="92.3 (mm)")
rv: 11.6 (mm)
